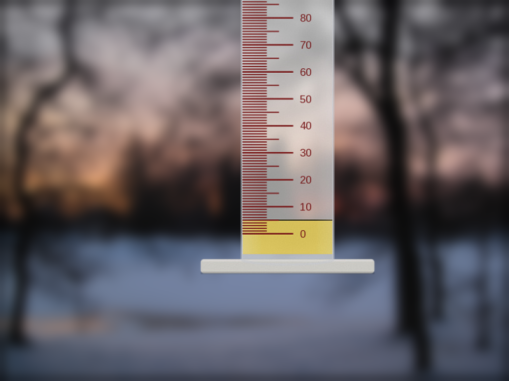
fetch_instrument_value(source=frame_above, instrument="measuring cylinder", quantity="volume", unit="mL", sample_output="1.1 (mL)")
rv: 5 (mL)
